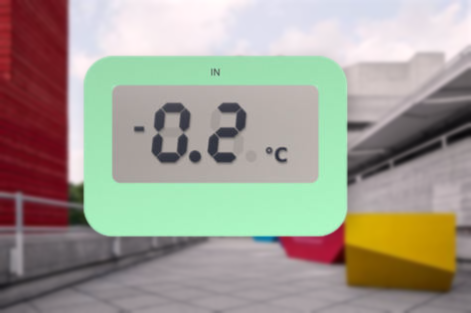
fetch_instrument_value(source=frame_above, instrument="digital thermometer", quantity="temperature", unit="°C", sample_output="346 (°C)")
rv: -0.2 (°C)
